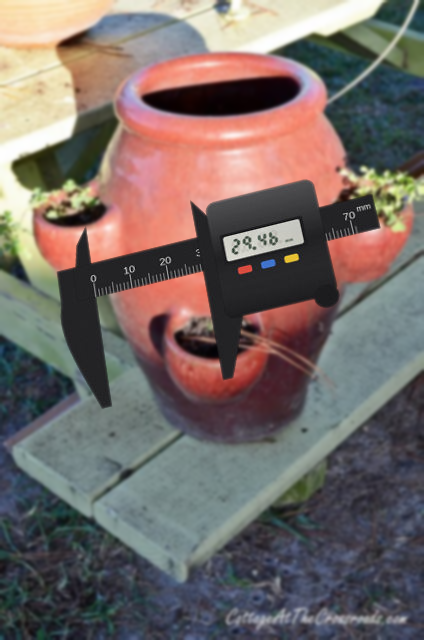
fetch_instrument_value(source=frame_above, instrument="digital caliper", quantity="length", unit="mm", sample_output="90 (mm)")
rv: 29.46 (mm)
